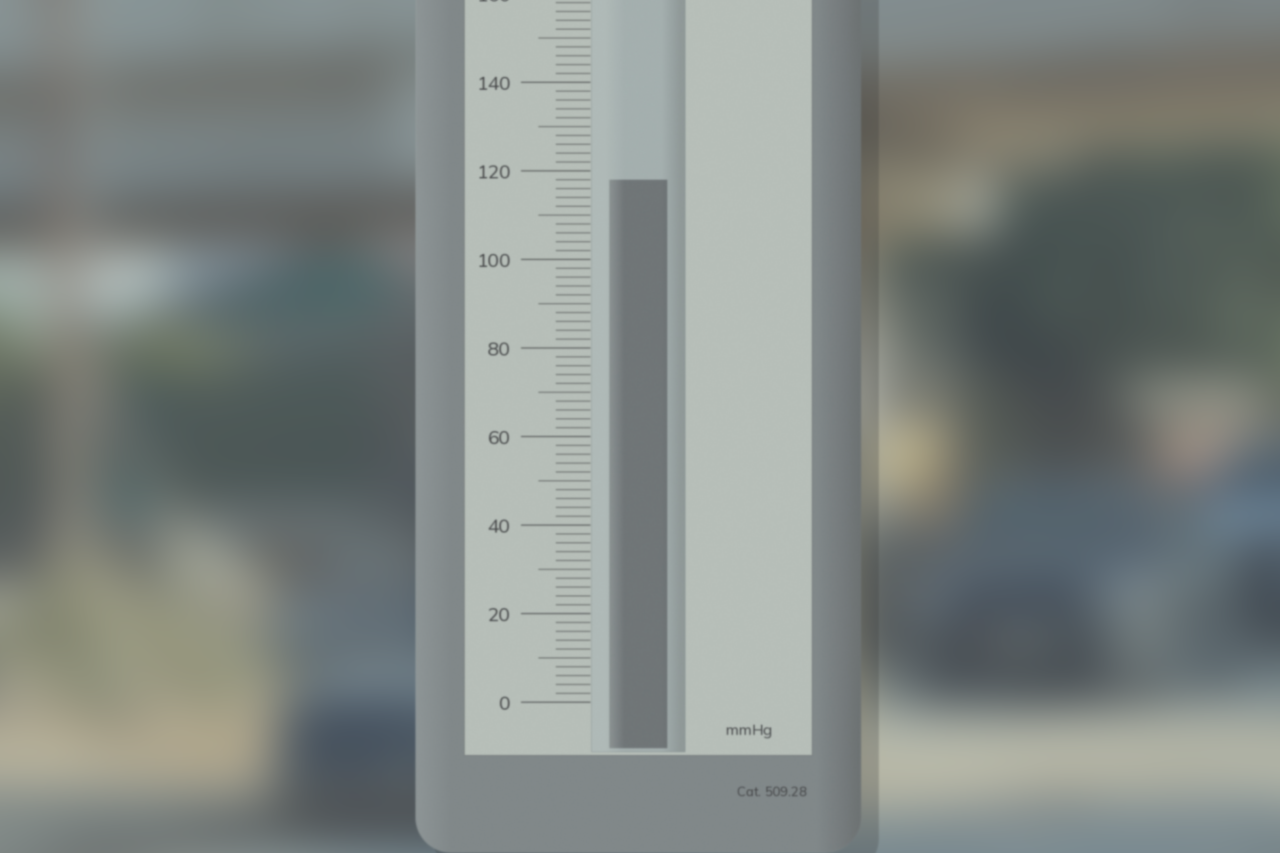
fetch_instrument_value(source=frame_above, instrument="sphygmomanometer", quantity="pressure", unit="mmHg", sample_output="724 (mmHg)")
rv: 118 (mmHg)
